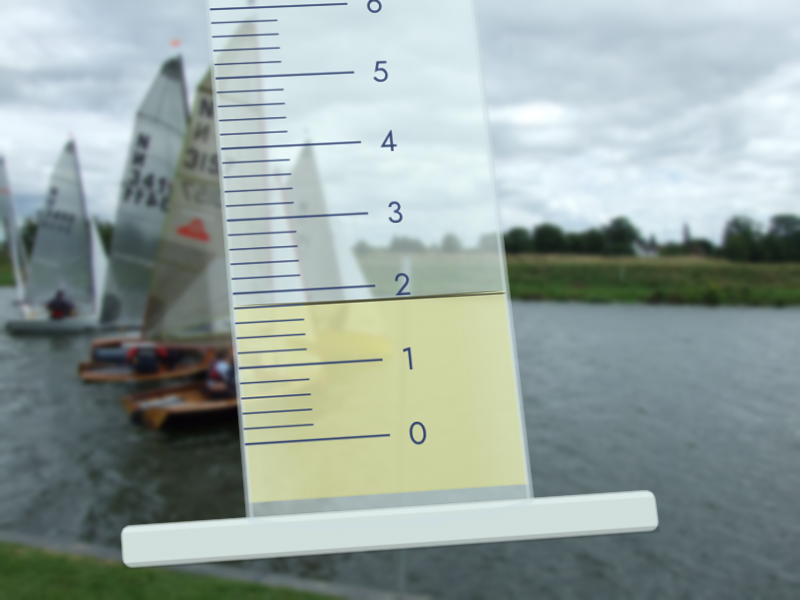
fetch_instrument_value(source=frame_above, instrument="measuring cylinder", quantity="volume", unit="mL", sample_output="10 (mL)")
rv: 1.8 (mL)
